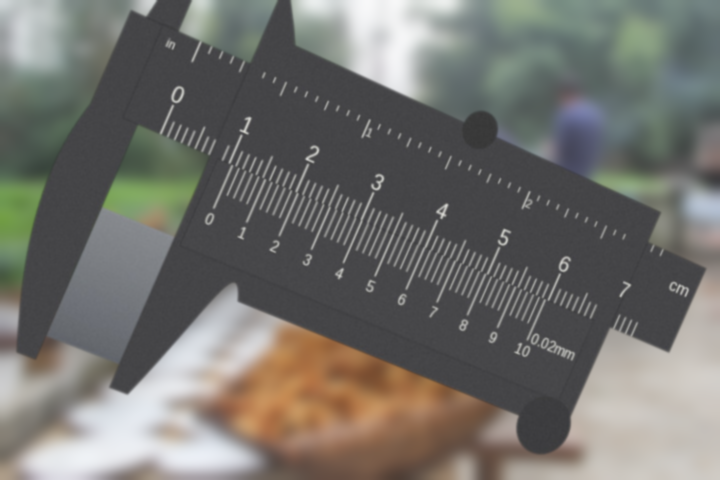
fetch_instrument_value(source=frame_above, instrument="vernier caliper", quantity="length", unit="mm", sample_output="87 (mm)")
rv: 10.5 (mm)
